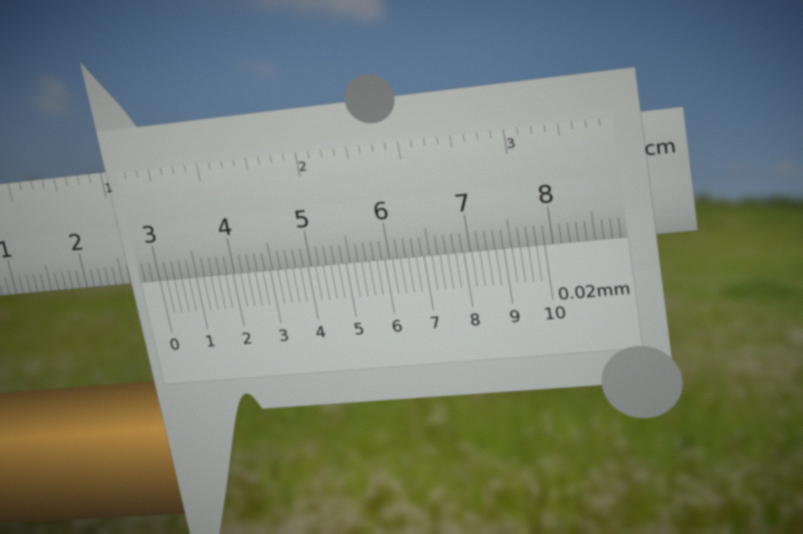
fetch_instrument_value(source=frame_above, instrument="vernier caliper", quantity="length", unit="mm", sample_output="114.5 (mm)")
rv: 30.0 (mm)
